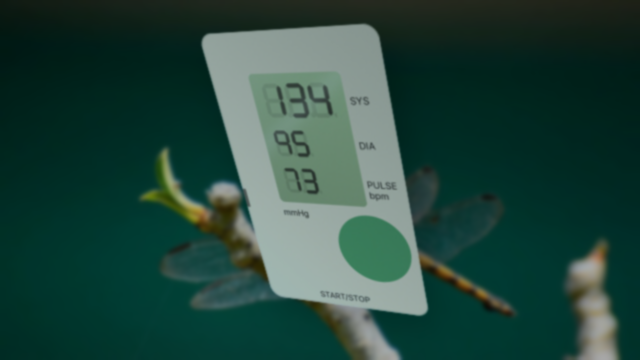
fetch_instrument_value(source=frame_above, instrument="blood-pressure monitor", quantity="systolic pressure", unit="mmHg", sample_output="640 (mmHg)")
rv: 134 (mmHg)
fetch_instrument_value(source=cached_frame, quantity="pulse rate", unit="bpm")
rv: 73 (bpm)
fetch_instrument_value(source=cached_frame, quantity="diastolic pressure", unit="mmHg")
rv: 95 (mmHg)
